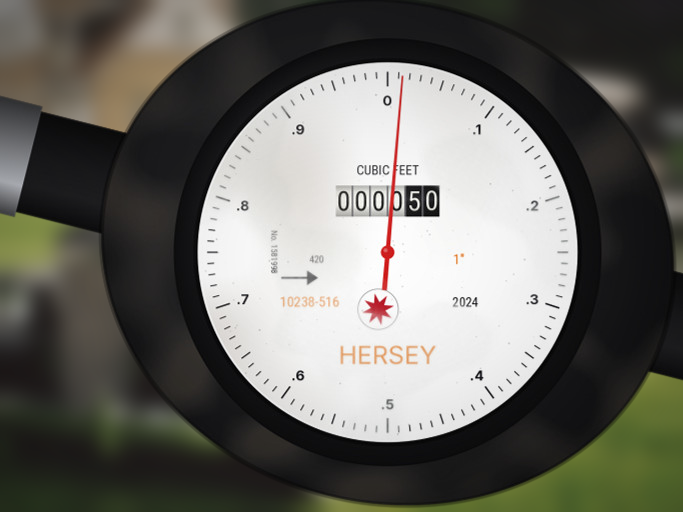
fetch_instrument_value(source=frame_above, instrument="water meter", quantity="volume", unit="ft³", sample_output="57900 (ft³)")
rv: 50.01 (ft³)
